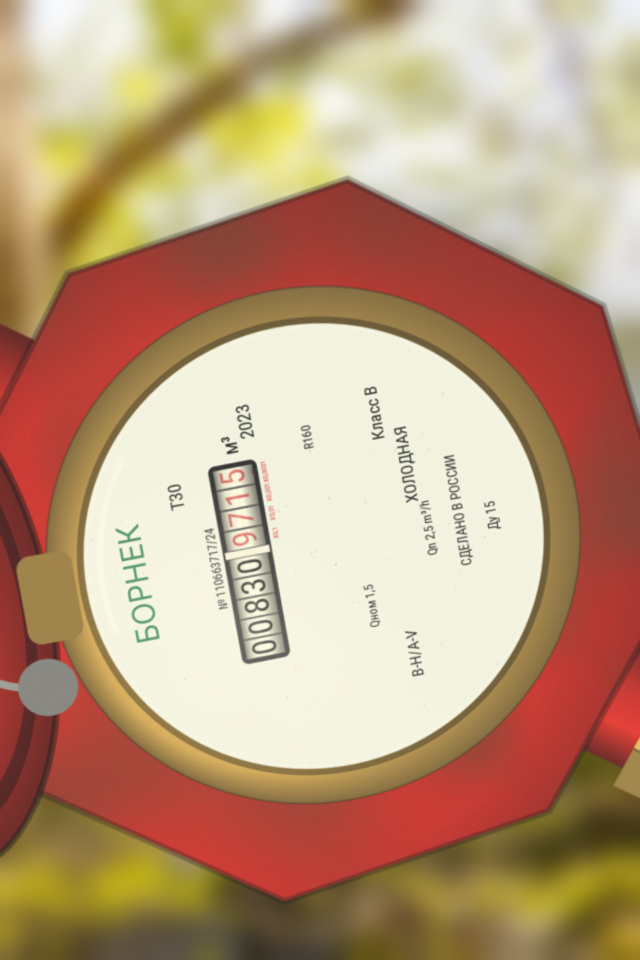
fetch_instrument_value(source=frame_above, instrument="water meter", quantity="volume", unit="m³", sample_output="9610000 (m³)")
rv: 830.9715 (m³)
